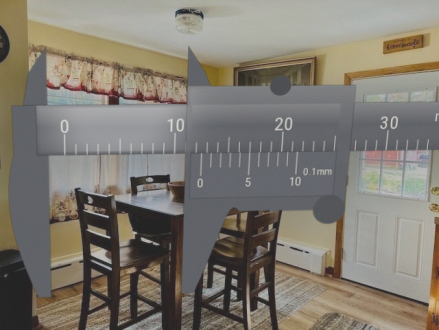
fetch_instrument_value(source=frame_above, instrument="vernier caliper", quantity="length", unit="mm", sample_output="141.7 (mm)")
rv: 12.5 (mm)
